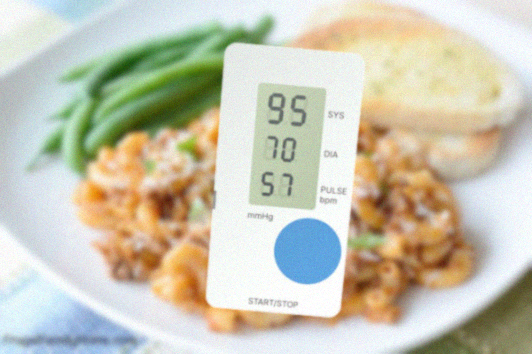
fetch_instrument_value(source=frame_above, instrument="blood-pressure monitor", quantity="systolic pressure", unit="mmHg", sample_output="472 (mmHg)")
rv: 95 (mmHg)
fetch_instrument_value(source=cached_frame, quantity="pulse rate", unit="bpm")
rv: 57 (bpm)
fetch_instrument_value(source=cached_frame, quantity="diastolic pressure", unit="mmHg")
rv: 70 (mmHg)
